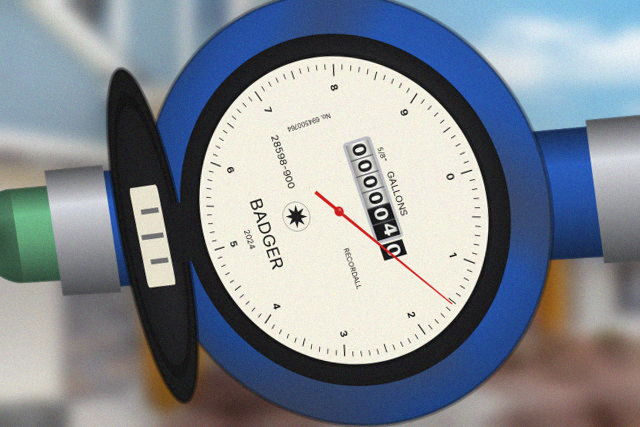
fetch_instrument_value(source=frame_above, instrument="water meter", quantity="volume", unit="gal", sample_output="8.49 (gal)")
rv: 41.5 (gal)
